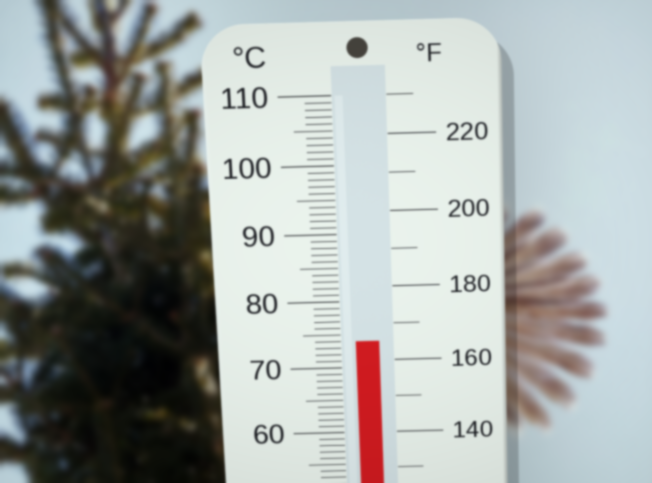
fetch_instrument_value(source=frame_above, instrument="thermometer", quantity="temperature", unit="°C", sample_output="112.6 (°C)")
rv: 74 (°C)
